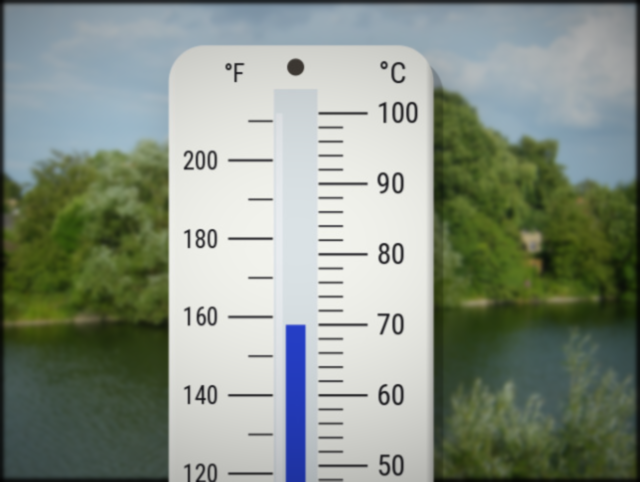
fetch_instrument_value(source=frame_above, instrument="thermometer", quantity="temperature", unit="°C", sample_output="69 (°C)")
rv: 70 (°C)
